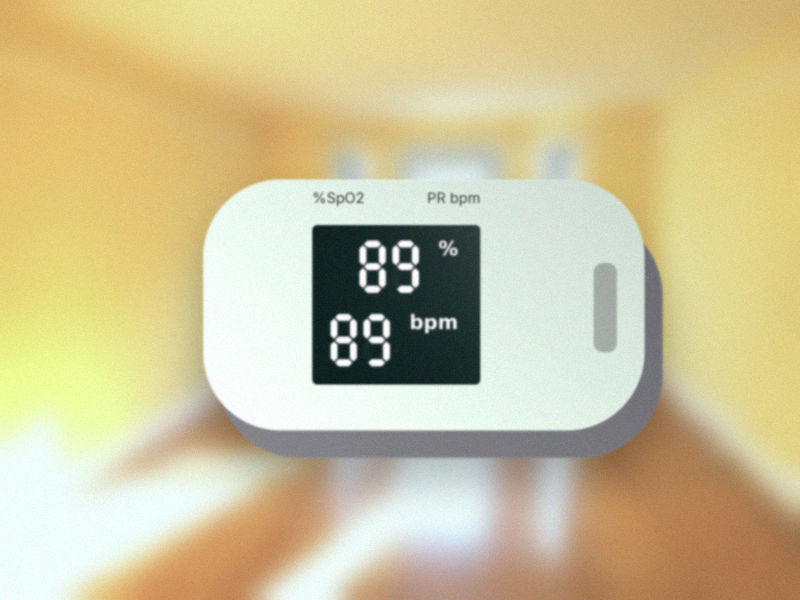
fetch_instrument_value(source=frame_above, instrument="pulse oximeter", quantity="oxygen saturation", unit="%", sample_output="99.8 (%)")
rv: 89 (%)
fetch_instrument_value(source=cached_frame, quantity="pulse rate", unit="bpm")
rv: 89 (bpm)
